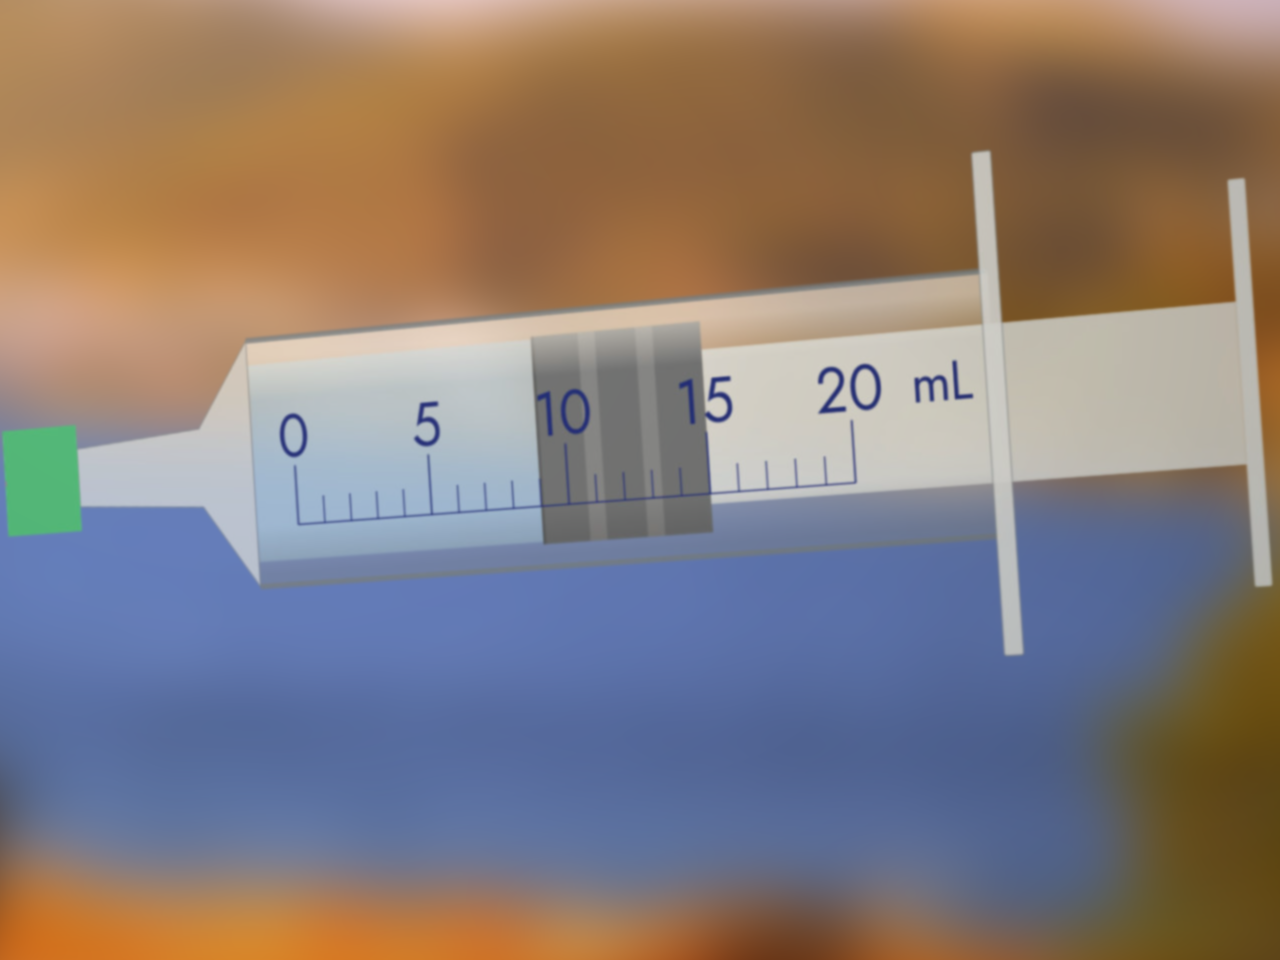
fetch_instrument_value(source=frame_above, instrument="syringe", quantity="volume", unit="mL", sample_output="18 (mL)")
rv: 9 (mL)
